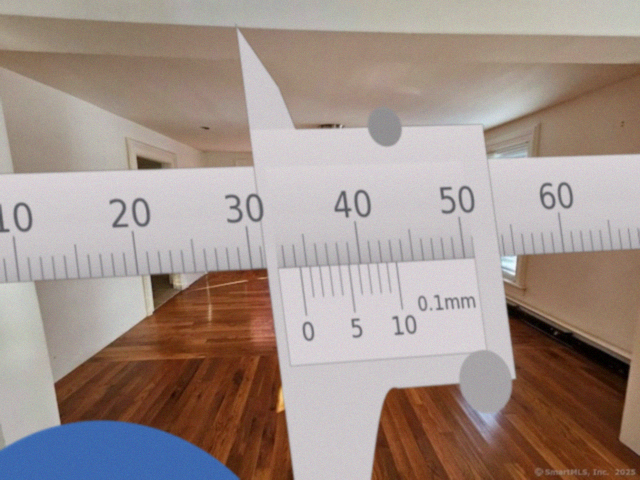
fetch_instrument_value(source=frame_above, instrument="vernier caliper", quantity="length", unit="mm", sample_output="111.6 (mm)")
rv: 34.4 (mm)
